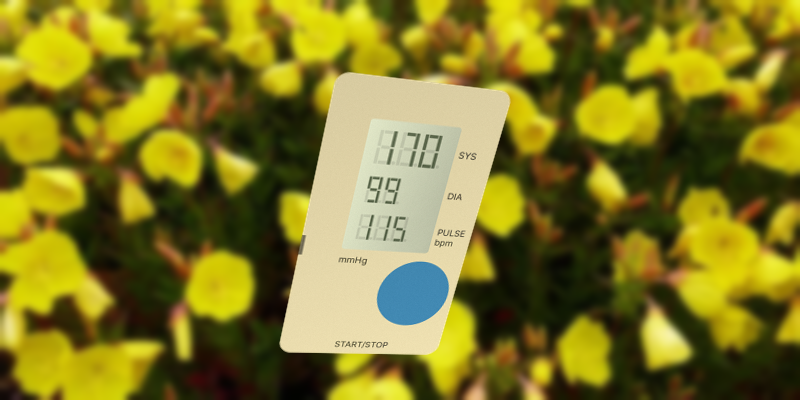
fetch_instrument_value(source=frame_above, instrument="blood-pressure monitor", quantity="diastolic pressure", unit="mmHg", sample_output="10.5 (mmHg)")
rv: 99 (mmHg)
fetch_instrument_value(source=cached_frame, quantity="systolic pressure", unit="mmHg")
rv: 170 (mmHg)
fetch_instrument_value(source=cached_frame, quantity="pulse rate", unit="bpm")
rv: 115 (bpm)
